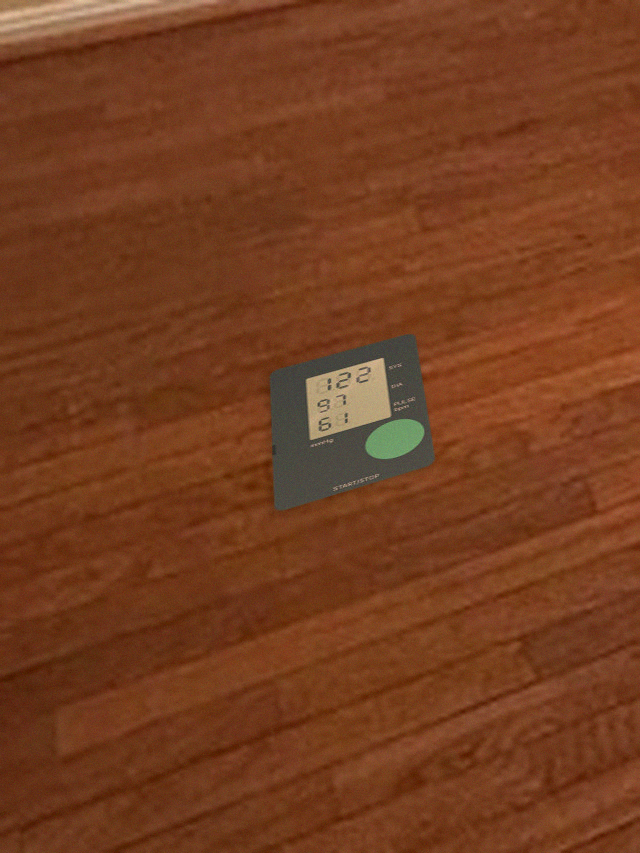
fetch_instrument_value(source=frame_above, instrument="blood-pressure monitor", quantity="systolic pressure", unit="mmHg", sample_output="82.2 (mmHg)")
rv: 122 (mmHg)
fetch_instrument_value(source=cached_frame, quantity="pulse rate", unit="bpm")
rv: 61 (bpm)
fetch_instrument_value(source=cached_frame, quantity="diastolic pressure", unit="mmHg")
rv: 97 (mmHg)
